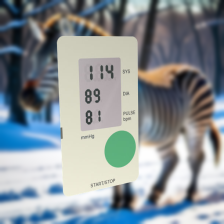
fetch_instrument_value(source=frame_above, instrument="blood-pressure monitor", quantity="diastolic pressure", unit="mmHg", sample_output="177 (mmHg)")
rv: 89 (mmHg)
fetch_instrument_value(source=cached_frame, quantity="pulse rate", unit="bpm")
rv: 81 (bpm)
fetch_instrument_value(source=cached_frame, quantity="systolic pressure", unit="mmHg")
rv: 114 (mmHg)
